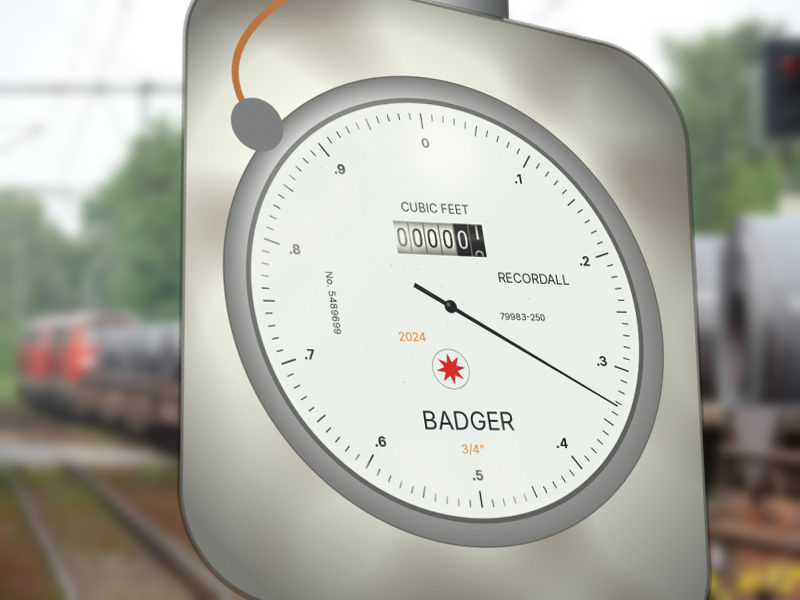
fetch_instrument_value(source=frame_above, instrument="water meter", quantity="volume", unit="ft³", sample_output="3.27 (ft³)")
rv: 1.33 (ft³)
